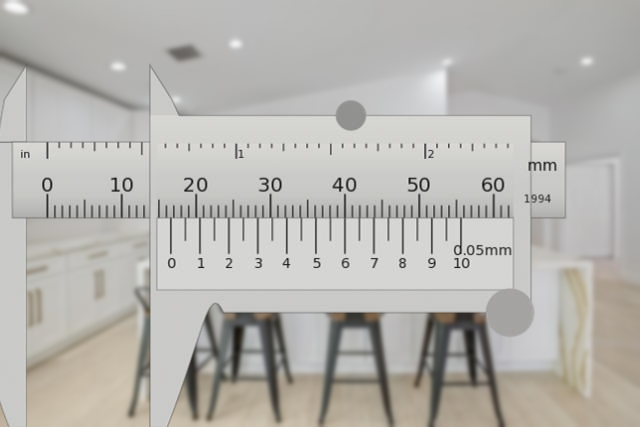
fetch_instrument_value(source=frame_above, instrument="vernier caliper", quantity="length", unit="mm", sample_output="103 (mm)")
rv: 16.6 (mm)
